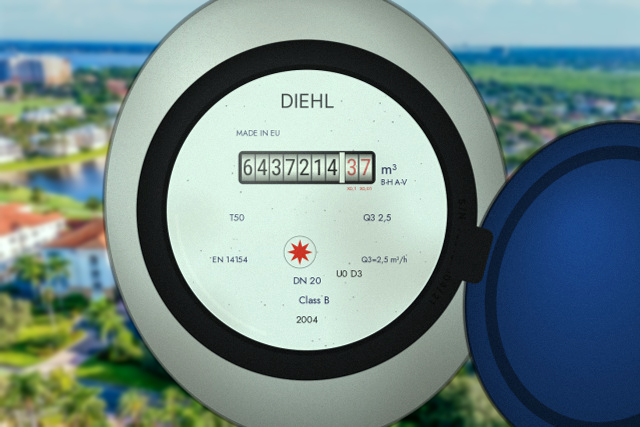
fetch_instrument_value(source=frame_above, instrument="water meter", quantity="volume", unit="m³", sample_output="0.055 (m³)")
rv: 6437214.37 (m³)
